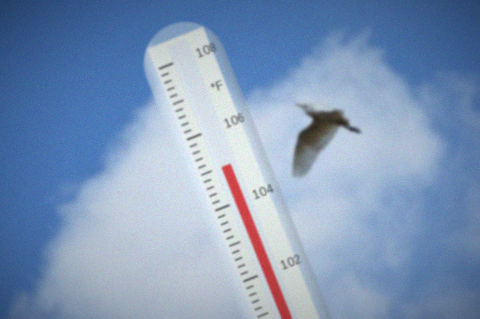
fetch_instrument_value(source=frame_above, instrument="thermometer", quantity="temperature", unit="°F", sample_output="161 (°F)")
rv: 105 (°F)
